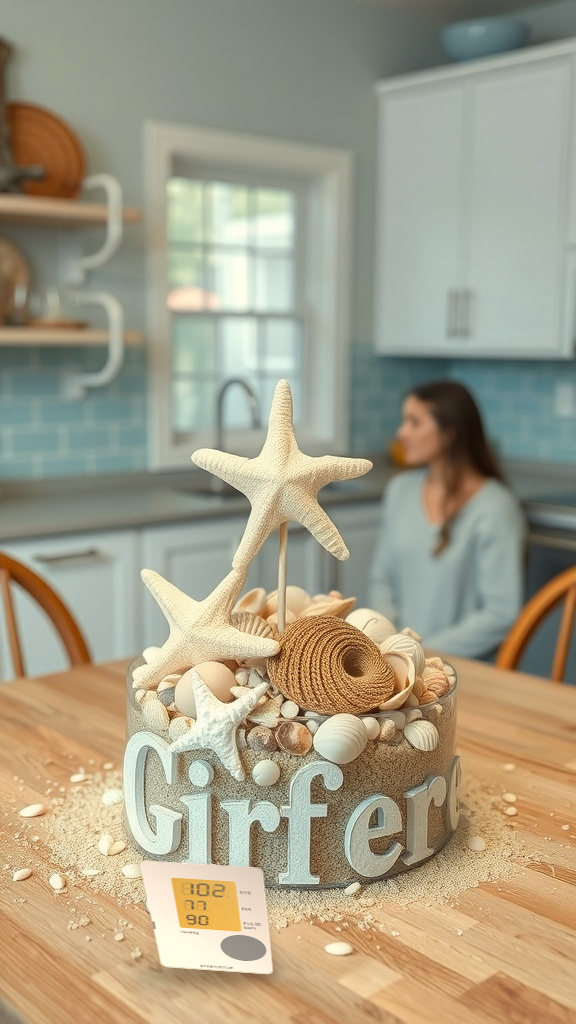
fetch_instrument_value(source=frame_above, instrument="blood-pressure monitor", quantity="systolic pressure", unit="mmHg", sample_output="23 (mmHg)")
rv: 102 (mmHg)
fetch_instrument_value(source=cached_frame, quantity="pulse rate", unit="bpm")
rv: 90 (bpm)
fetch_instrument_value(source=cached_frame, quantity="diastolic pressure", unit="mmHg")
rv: 77 (mmHg)
